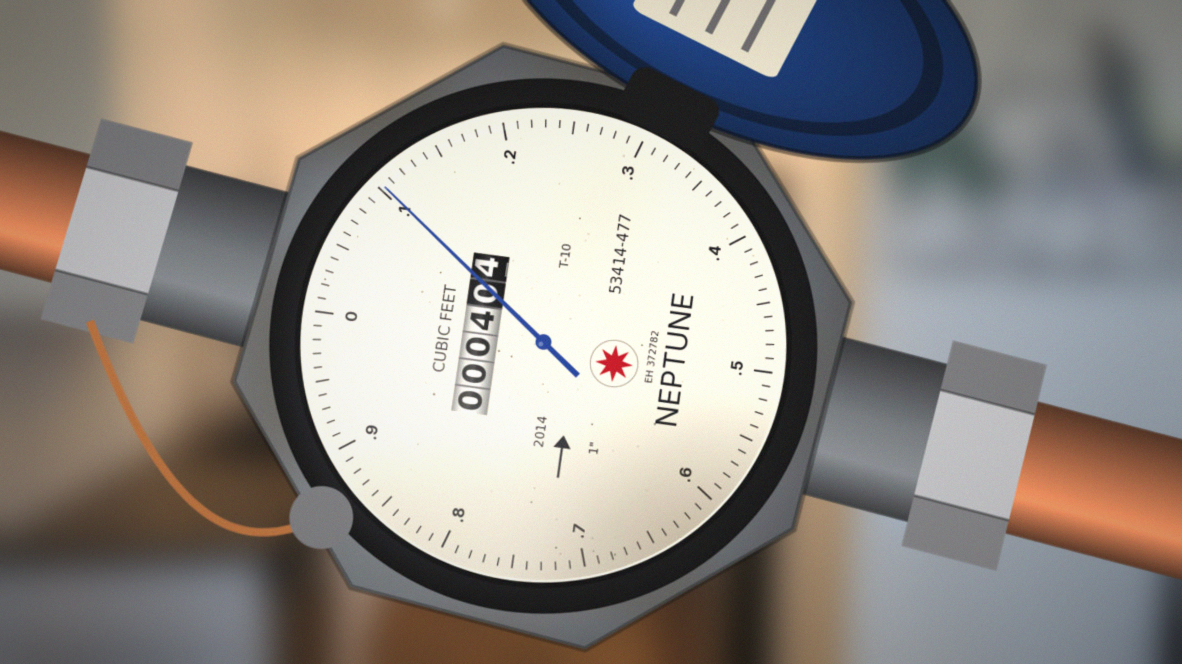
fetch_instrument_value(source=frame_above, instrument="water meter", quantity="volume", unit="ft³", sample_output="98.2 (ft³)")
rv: 404.10 (ft³)
